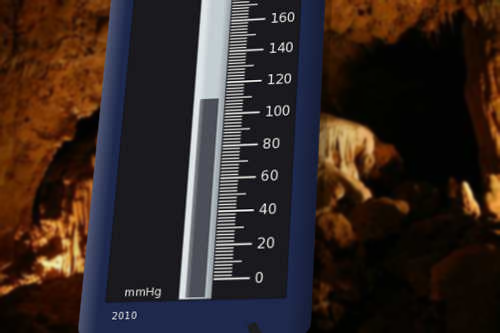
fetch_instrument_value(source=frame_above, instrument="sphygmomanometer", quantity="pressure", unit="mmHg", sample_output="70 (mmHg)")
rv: 110 (mmHg)
